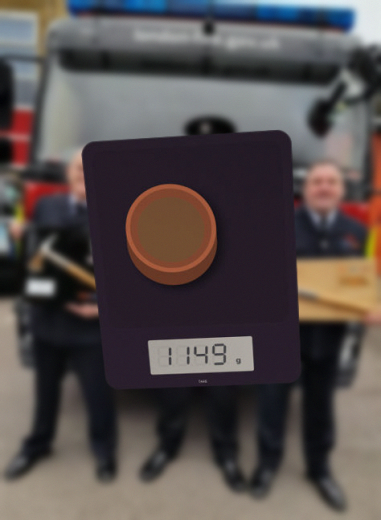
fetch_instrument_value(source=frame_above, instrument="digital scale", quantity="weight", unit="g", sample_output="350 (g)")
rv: 1149 (g)
